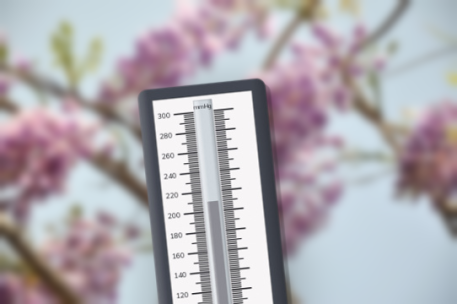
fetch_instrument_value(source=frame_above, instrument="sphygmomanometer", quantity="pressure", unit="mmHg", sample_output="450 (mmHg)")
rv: 210 (mmHg)
